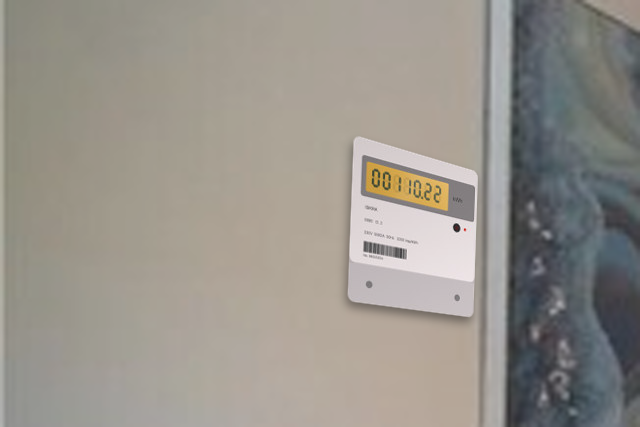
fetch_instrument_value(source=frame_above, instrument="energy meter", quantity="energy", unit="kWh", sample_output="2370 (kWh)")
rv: 110.22 (kWh)
